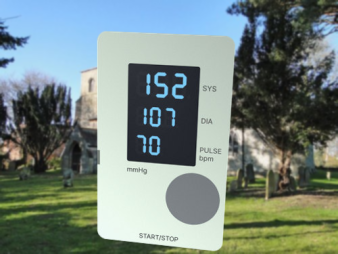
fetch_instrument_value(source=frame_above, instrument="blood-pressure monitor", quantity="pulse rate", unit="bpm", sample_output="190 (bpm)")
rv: 70 (bpm)
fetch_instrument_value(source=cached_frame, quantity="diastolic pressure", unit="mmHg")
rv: 107 (mmHg)
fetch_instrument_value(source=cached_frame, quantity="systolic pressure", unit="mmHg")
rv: 152 (mmHg)
